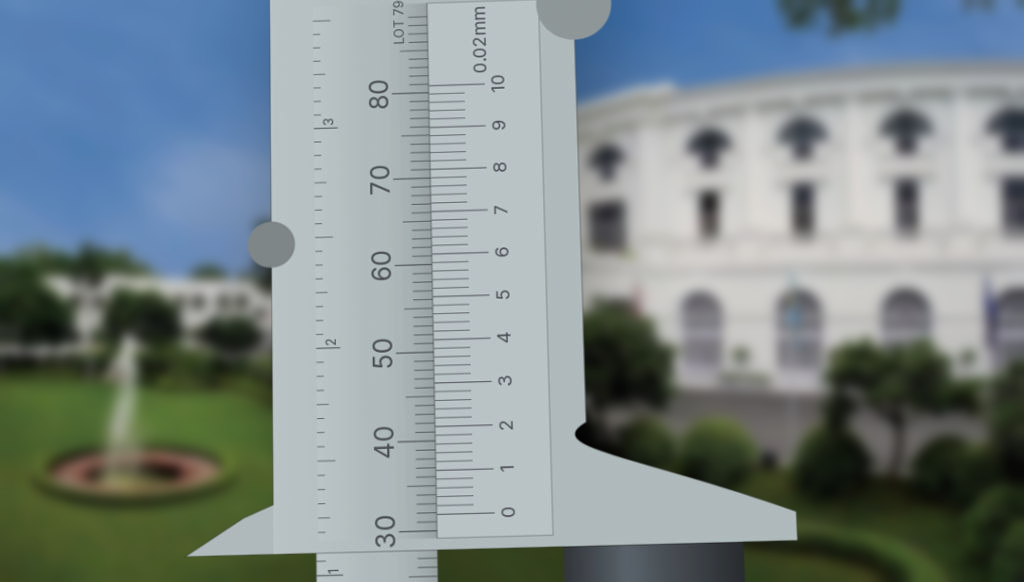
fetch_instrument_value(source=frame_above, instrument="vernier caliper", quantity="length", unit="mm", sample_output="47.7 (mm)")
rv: 31.8 (mm)
